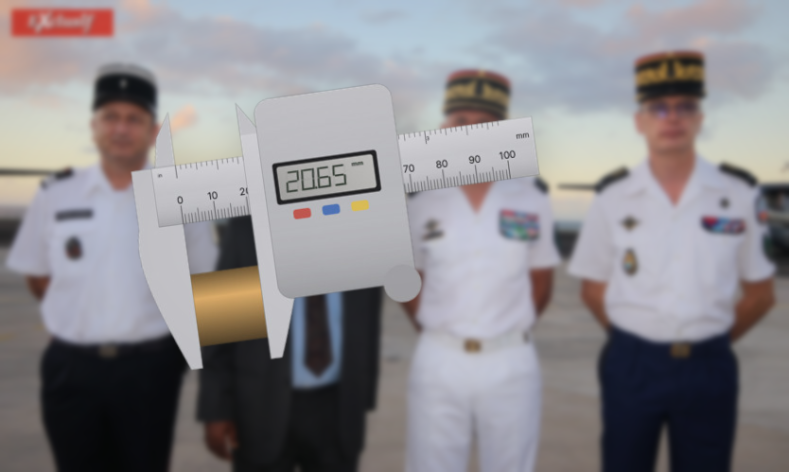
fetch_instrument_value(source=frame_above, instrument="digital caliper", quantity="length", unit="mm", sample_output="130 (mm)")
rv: 20.65 (mm)
